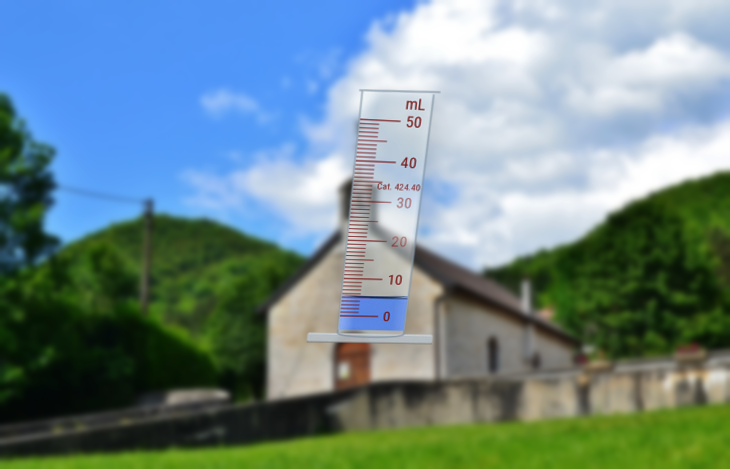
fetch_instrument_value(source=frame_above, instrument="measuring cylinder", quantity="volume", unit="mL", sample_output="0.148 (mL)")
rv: 5 (mL)
